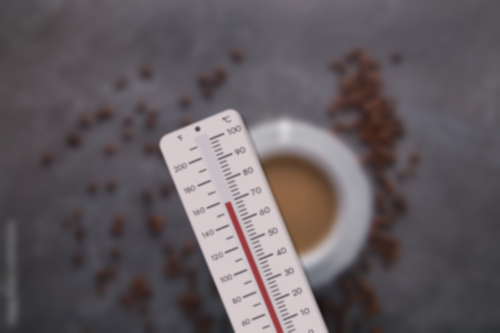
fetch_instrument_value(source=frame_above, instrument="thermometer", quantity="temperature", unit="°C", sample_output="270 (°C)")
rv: 70 (°C)
